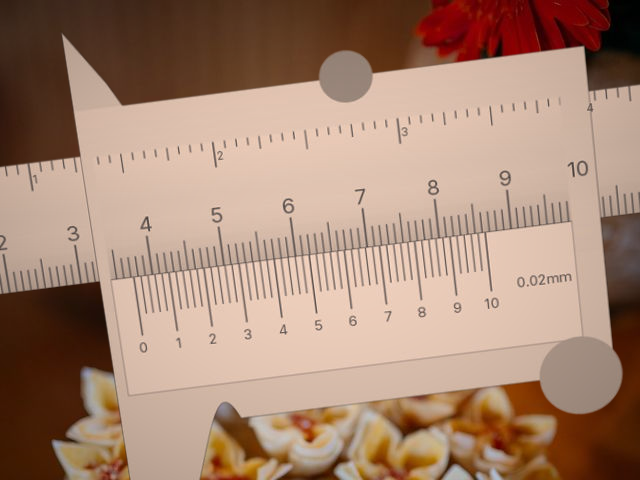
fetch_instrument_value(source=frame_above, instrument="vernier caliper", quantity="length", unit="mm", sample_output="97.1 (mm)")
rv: 37.4 (mm)
